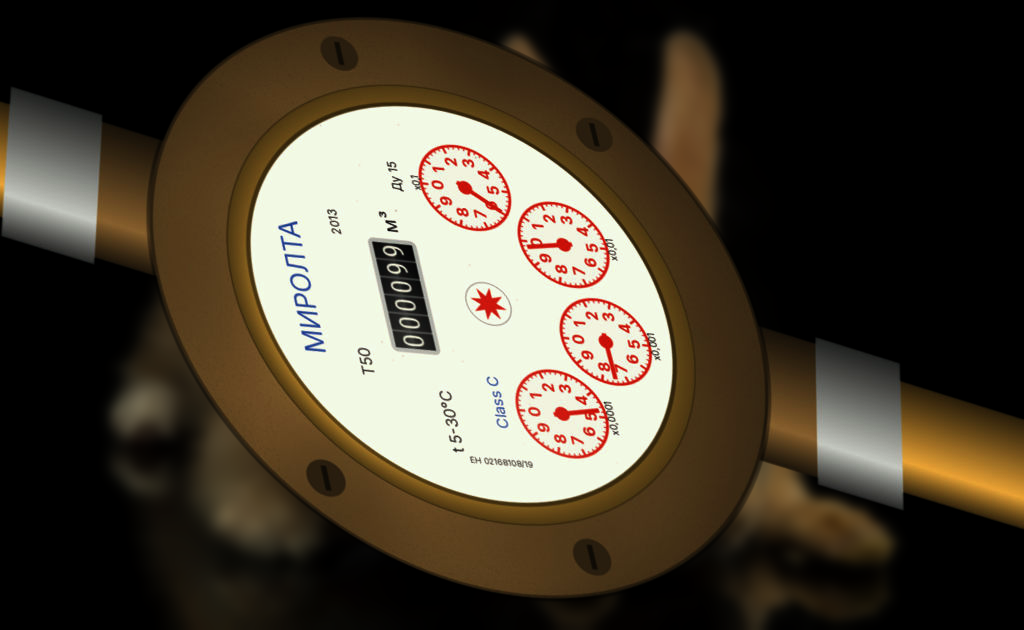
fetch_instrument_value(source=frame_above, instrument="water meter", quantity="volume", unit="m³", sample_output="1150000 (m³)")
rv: 99.5974 (m³)
